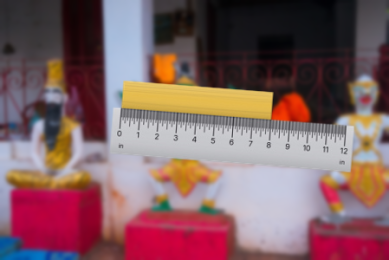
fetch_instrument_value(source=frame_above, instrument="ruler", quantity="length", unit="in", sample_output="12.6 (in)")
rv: 8 (in)
